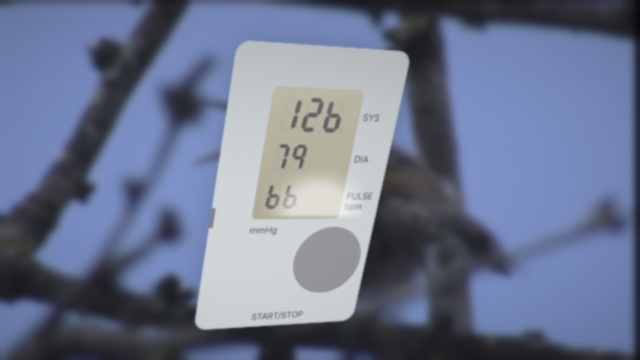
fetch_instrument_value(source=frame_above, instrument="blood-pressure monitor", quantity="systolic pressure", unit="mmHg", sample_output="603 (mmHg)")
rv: 126 (mmHg)
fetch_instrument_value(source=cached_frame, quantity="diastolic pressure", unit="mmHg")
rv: 79 (mmHg)
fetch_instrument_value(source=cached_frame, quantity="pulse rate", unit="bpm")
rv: 66 (bpm)
